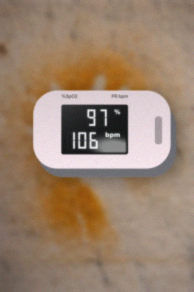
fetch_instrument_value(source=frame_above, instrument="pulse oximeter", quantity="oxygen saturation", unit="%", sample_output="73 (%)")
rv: 97 (%)
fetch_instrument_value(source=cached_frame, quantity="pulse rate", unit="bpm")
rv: 106 (bpm)
